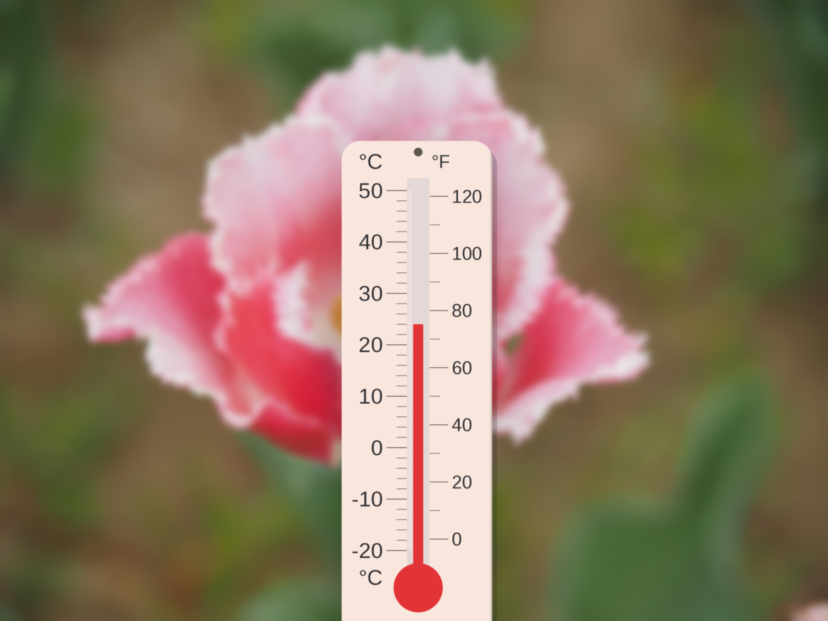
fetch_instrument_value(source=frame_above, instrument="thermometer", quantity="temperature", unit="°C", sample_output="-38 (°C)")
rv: 24 (°C)
